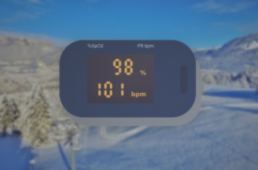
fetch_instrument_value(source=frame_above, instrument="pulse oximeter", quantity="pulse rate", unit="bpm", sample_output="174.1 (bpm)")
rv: 101 (bpm)
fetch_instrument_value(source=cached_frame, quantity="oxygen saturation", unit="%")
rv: 98 (%)
